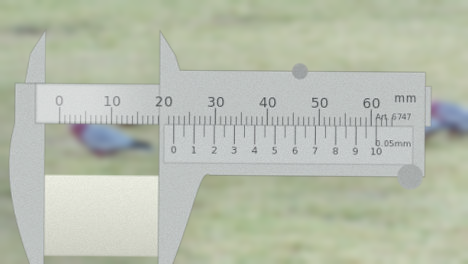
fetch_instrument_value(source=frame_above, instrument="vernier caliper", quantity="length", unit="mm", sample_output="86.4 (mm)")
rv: 22.0 (mm)
